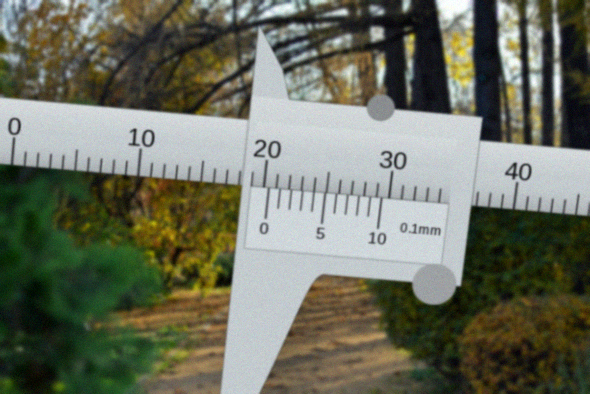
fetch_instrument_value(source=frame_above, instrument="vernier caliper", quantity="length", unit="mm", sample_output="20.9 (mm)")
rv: 20.4 (mm)
